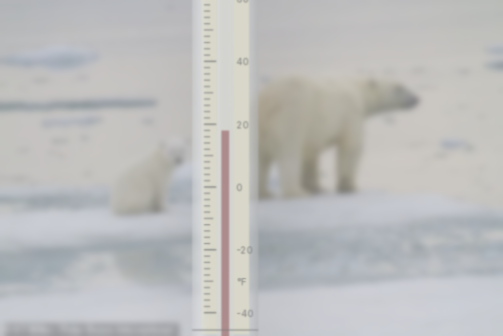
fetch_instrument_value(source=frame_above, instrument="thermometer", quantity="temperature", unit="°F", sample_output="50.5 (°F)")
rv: 18 (°F)
